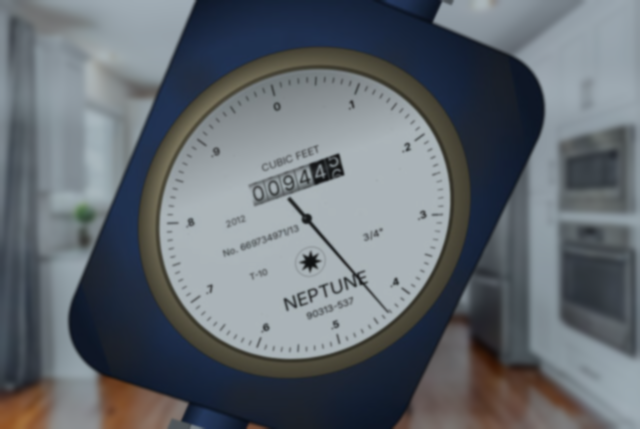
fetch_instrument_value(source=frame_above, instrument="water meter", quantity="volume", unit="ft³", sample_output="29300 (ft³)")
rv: 9445.43 (ft³)
